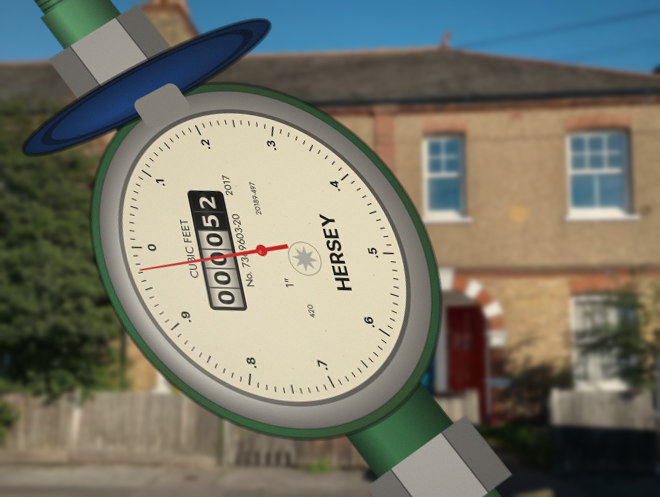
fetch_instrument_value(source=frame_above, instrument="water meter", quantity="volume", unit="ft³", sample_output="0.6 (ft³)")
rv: 51.97 (ft³)
